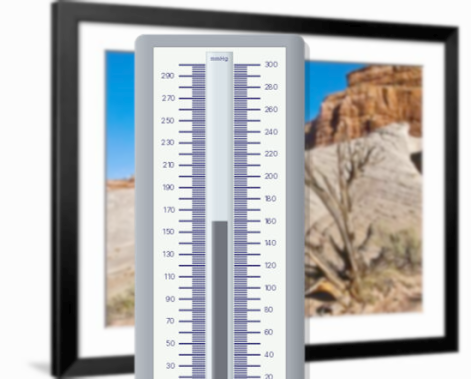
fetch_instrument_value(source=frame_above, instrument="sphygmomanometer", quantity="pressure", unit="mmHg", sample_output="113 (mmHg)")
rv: 160 (mmHg)
